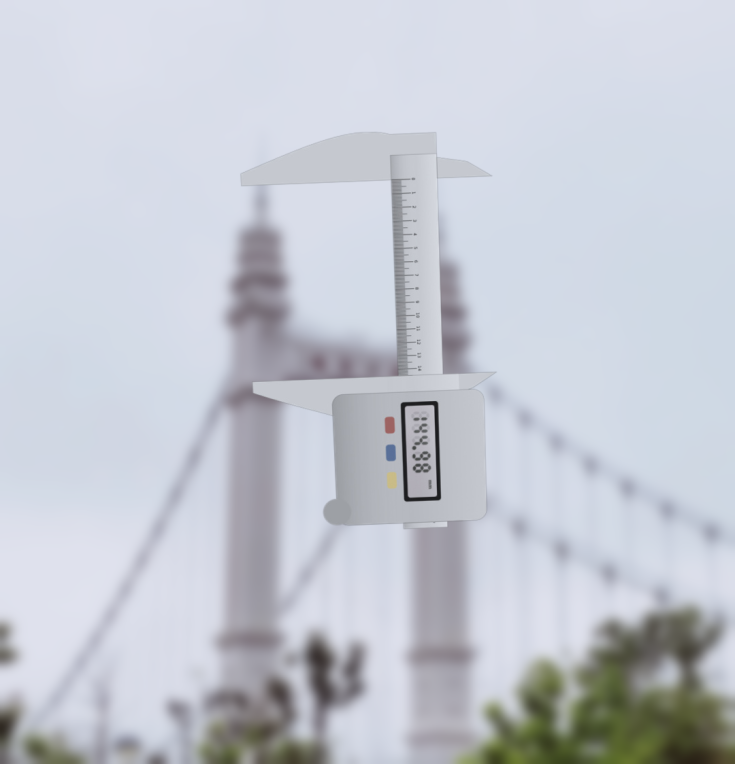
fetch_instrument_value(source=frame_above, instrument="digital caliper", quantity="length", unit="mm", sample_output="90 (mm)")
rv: 144.98 (mm)
